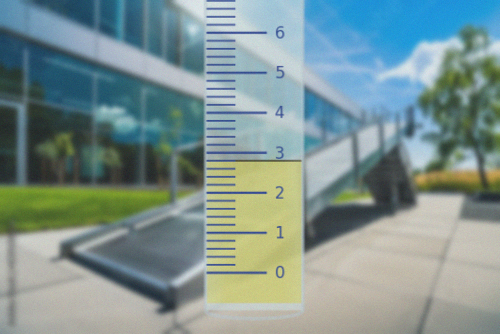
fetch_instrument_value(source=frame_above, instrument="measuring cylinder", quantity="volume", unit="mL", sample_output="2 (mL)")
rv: 2.8 (mL)
